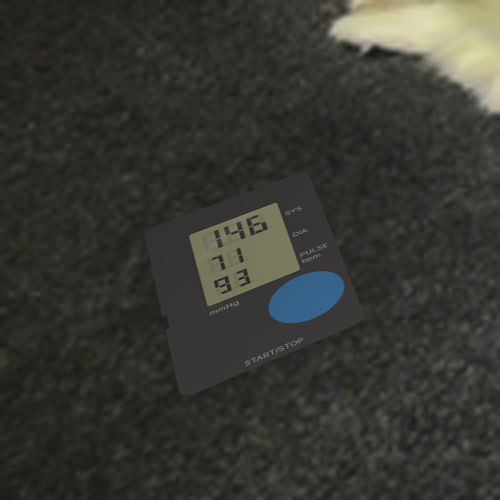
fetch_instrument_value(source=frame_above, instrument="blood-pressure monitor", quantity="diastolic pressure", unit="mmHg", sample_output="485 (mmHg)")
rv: 71 (mmHg)
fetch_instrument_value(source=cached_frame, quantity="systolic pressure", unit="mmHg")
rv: 146 (mmHg)
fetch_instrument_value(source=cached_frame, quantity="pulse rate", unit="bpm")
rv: 93 (bpm)
